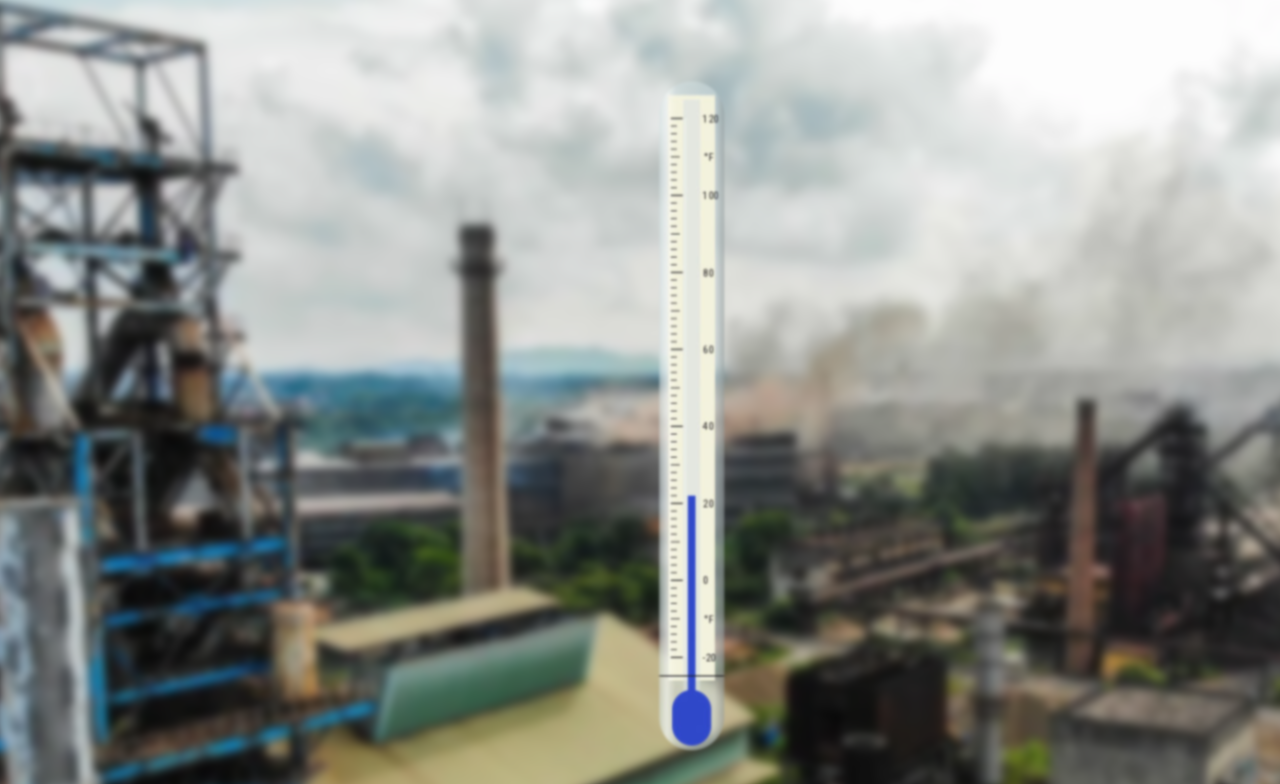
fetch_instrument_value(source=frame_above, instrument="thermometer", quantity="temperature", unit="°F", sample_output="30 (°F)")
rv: 22 (°F)
